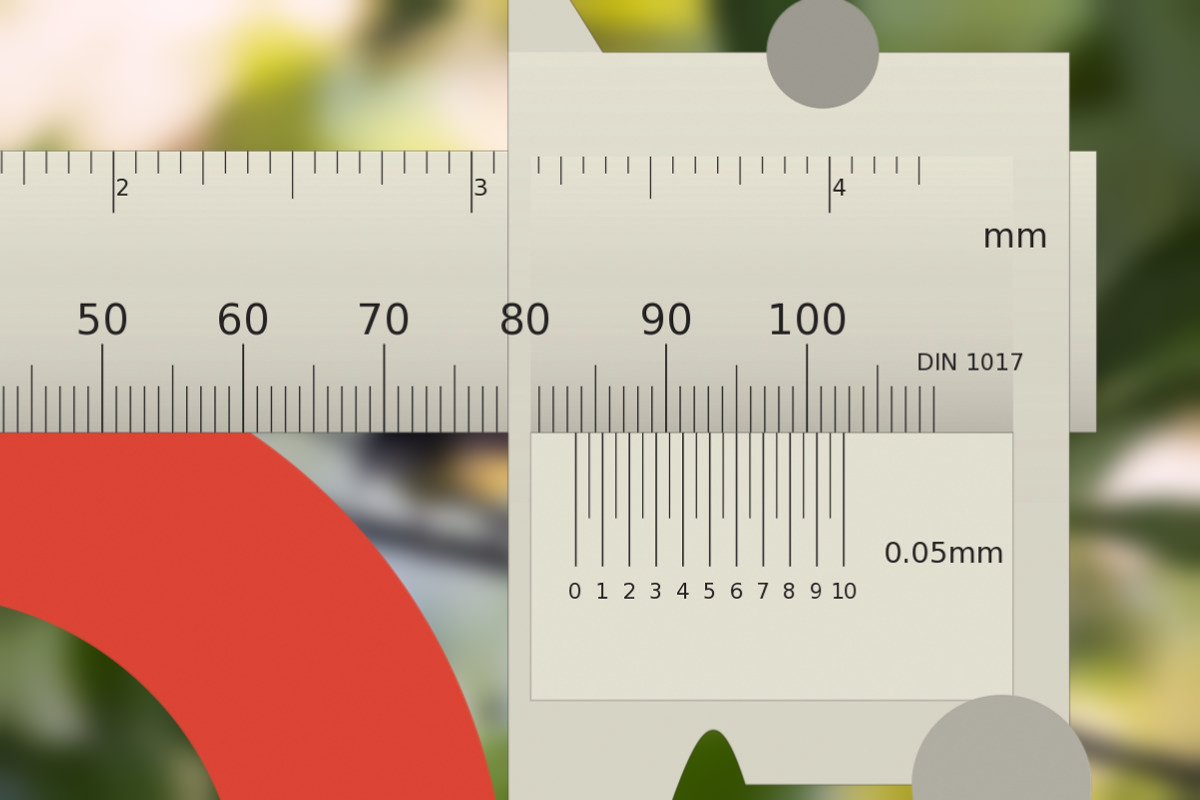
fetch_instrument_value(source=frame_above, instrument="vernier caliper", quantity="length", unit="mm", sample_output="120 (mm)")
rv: 83.6 (mm)
